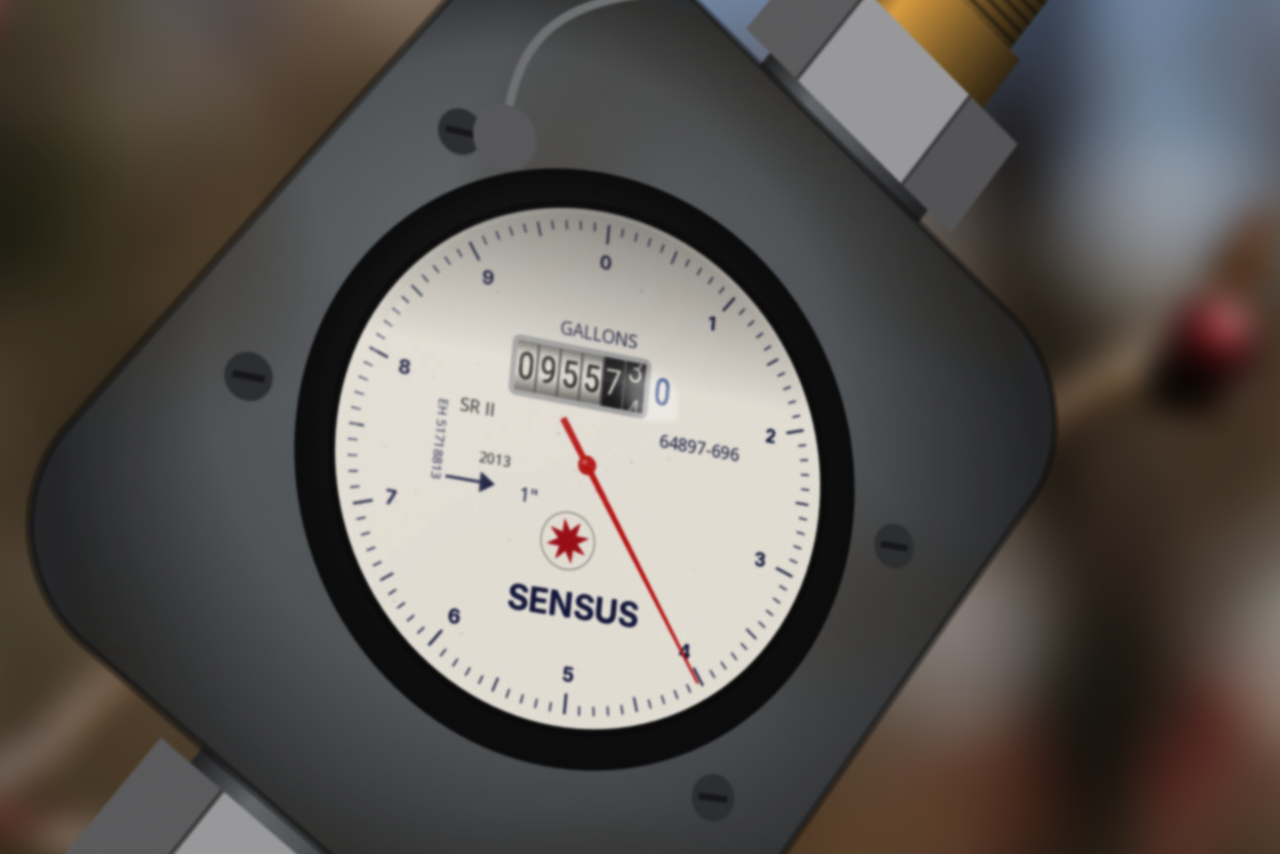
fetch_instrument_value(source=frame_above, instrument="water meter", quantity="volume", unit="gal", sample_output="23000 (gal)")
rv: 955734.0 (gal)
